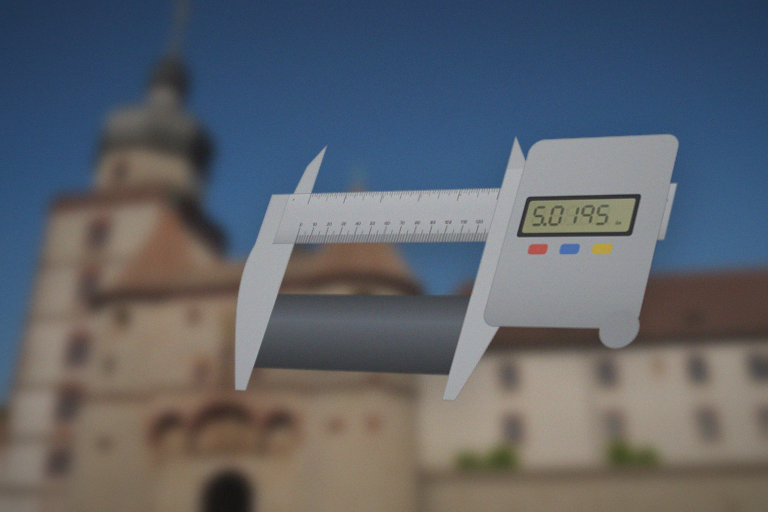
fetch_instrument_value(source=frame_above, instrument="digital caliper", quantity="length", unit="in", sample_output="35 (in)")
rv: 5.0195 (in)
